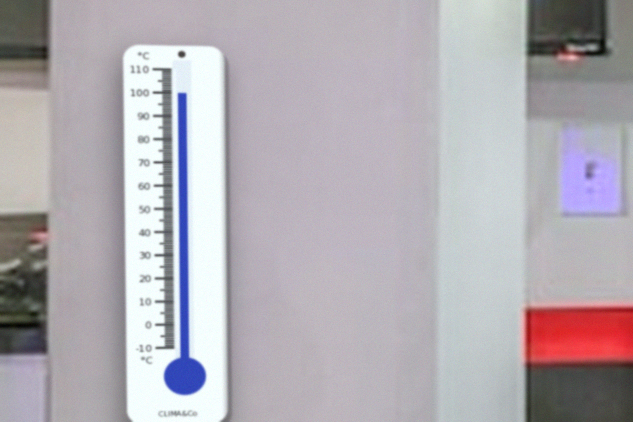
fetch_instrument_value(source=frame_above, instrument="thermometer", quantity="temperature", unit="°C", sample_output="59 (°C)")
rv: 100 (°C)
